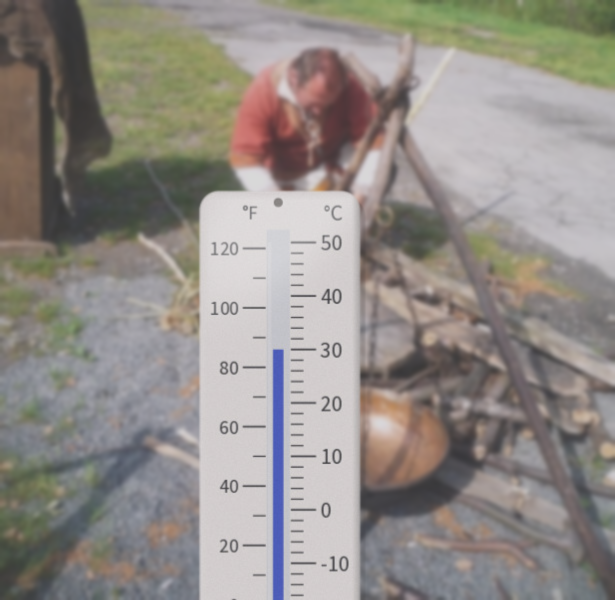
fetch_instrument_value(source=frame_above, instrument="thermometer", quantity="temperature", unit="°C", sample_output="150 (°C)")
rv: 30 (°C)
